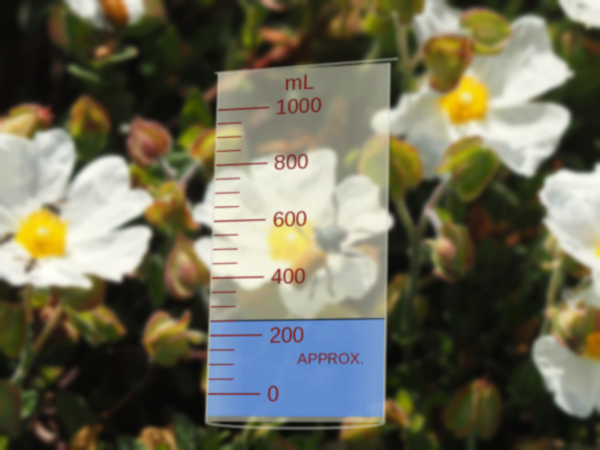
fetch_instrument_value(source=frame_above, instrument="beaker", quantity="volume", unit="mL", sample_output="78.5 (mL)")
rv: 250 (mL)
